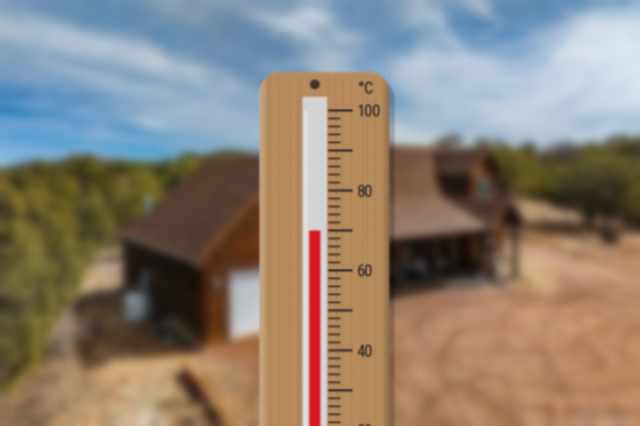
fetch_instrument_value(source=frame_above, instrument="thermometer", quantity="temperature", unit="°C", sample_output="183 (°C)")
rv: 70 (°C)
